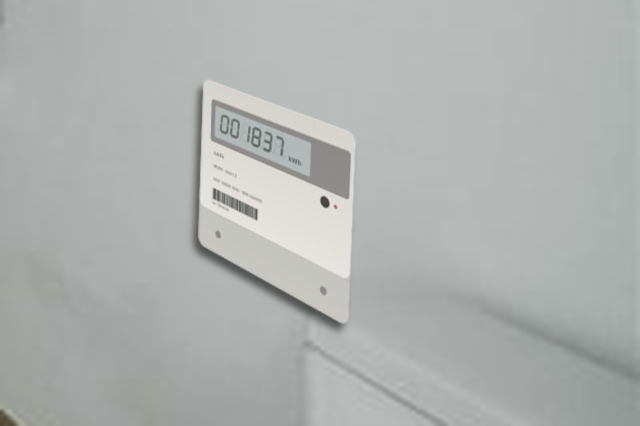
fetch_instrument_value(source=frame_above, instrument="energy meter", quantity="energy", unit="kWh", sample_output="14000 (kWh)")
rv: 1837 (kWh)
